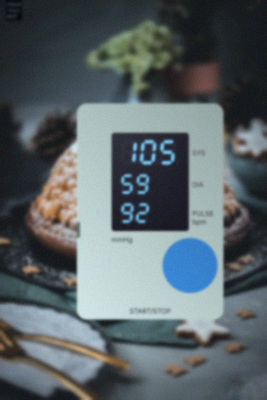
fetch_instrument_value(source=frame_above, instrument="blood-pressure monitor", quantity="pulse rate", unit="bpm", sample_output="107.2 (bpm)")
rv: 92 (bpm)
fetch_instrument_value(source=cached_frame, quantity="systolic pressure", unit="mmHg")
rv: 105 (mmHg)
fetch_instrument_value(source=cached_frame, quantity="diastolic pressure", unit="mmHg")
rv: 59 (mmHg)
